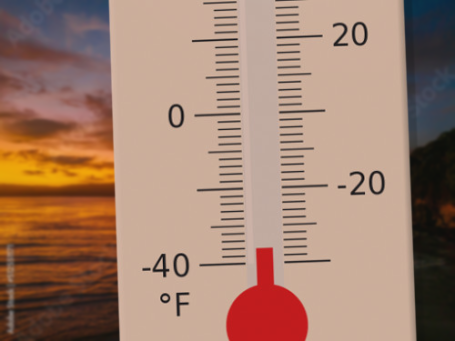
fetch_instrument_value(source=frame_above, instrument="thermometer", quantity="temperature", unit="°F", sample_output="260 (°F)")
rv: -36 (°F)
